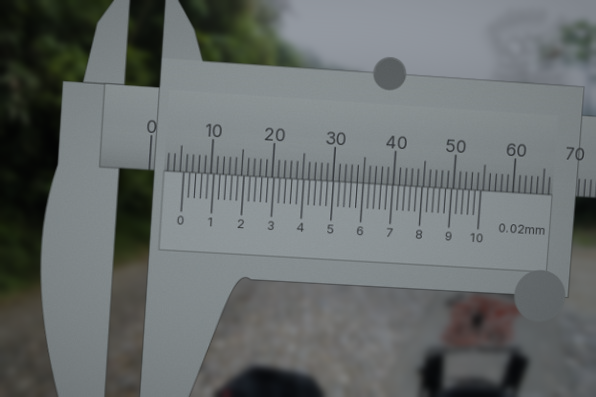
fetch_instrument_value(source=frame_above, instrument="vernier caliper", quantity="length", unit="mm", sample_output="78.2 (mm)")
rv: 5.6 (mm)
